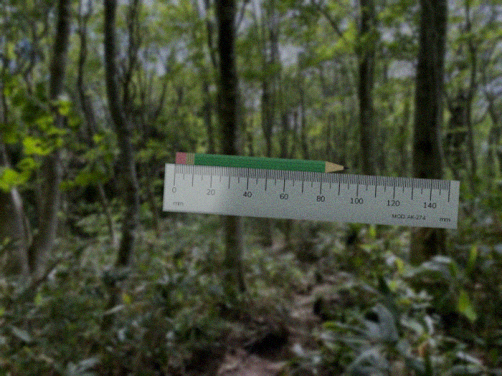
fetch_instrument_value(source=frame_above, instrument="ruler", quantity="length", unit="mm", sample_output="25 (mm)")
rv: 95 (mm)
